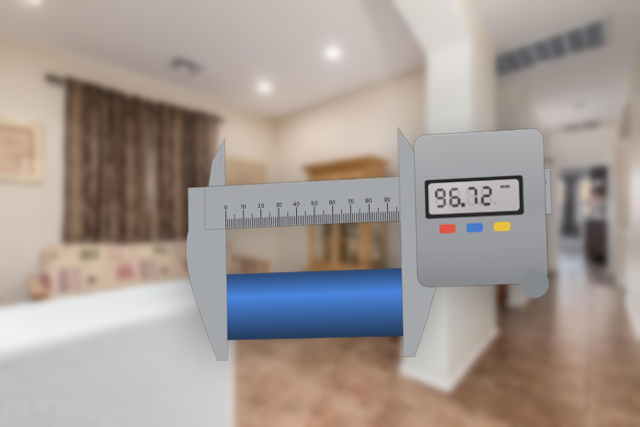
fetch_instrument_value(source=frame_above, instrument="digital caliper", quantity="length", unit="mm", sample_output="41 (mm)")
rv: 96.72 (mm)
